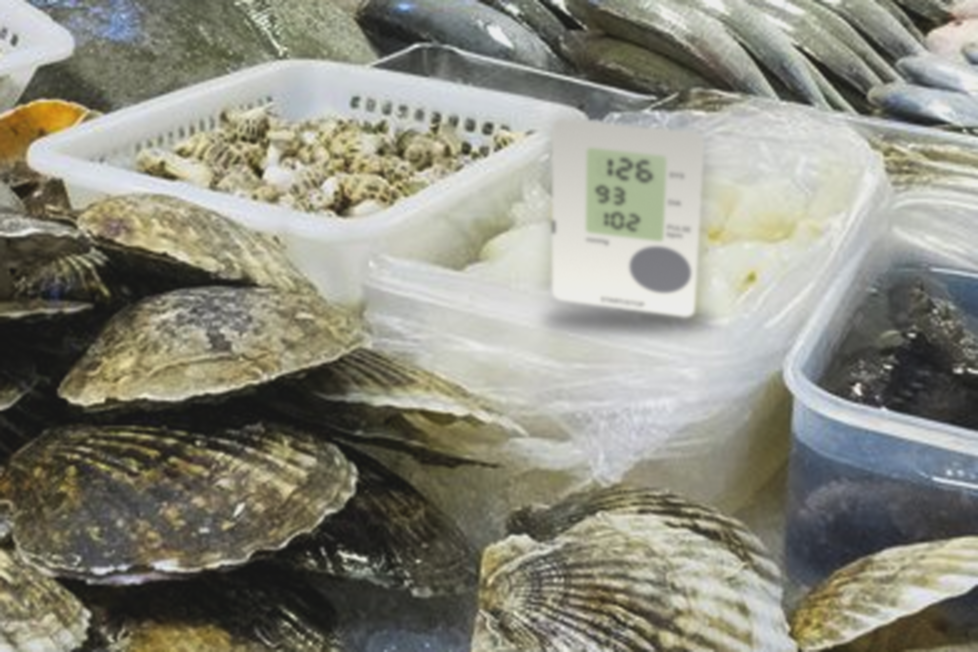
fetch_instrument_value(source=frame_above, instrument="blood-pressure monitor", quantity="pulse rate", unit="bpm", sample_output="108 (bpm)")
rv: 102 (bpm)
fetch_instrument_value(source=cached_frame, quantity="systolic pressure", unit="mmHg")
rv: 126 (mmHg)
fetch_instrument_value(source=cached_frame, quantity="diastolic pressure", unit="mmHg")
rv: 93 (mmHg)
